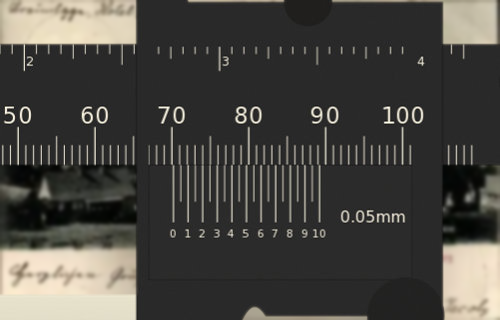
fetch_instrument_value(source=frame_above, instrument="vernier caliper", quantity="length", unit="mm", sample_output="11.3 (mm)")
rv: 70.2 (mm)
